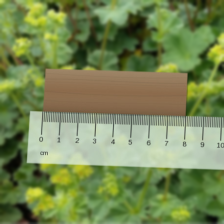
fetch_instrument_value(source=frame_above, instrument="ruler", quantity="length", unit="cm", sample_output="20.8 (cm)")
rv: 8 (cm)
